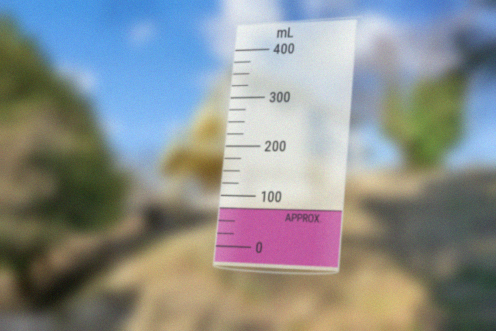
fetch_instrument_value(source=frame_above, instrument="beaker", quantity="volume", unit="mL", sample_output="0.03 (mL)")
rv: 75 (mL)
